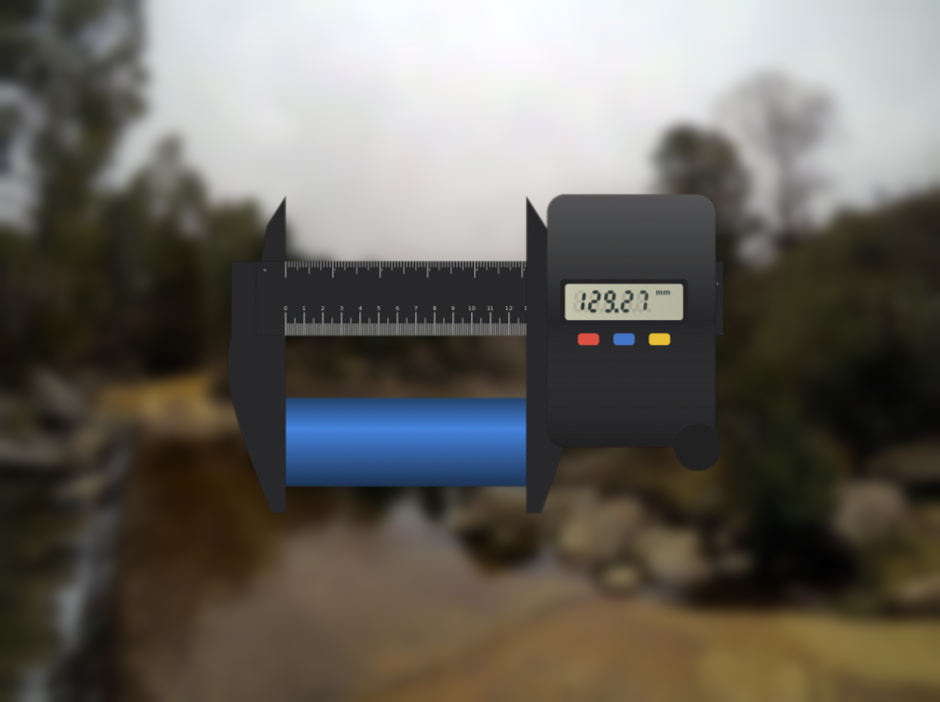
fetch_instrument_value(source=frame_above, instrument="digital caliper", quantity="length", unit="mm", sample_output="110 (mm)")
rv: 129.27 (mm)
